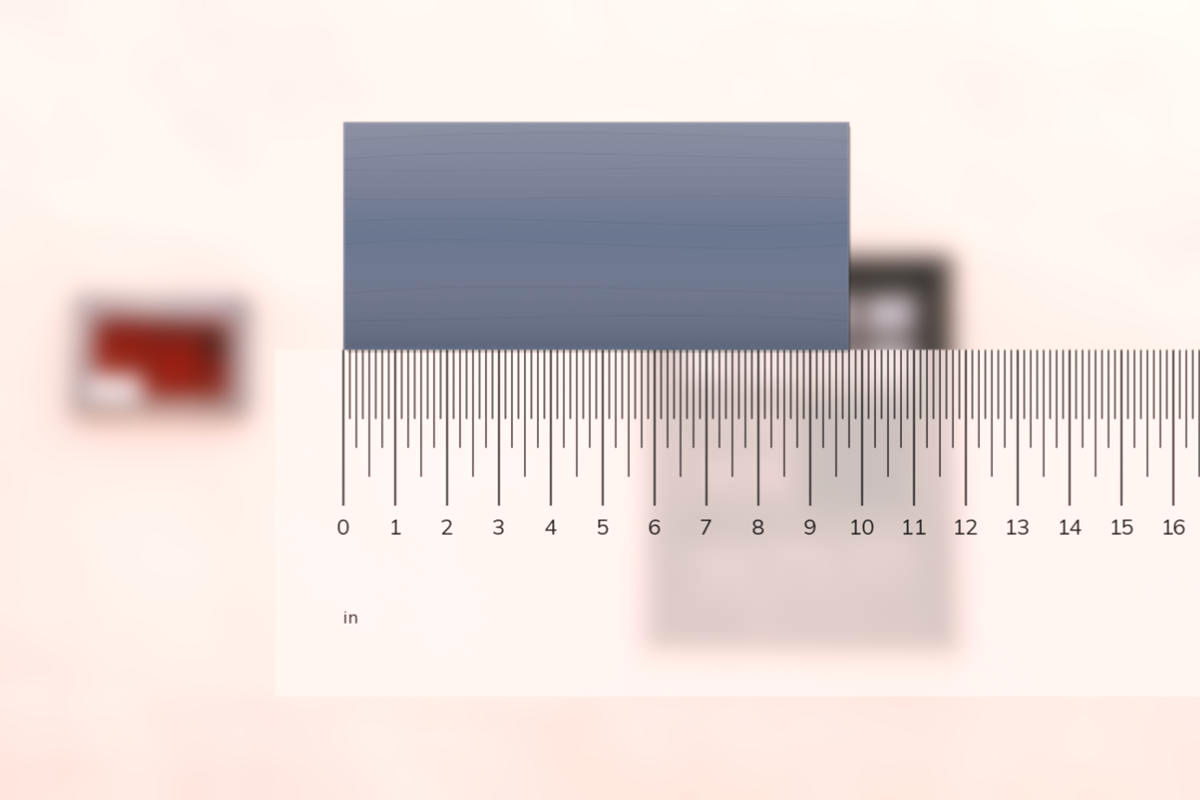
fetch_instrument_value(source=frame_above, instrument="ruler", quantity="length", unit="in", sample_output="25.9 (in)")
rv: 9.75 (in)
